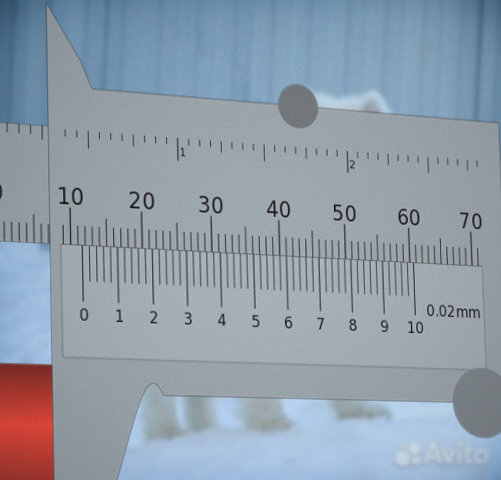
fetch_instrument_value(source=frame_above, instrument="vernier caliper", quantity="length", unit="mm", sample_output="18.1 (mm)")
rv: 11.6 (mm)
